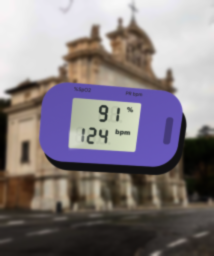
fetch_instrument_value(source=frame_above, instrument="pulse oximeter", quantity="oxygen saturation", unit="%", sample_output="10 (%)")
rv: 91 (%)
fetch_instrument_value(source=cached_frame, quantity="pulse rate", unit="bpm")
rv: 124 (bpm)
